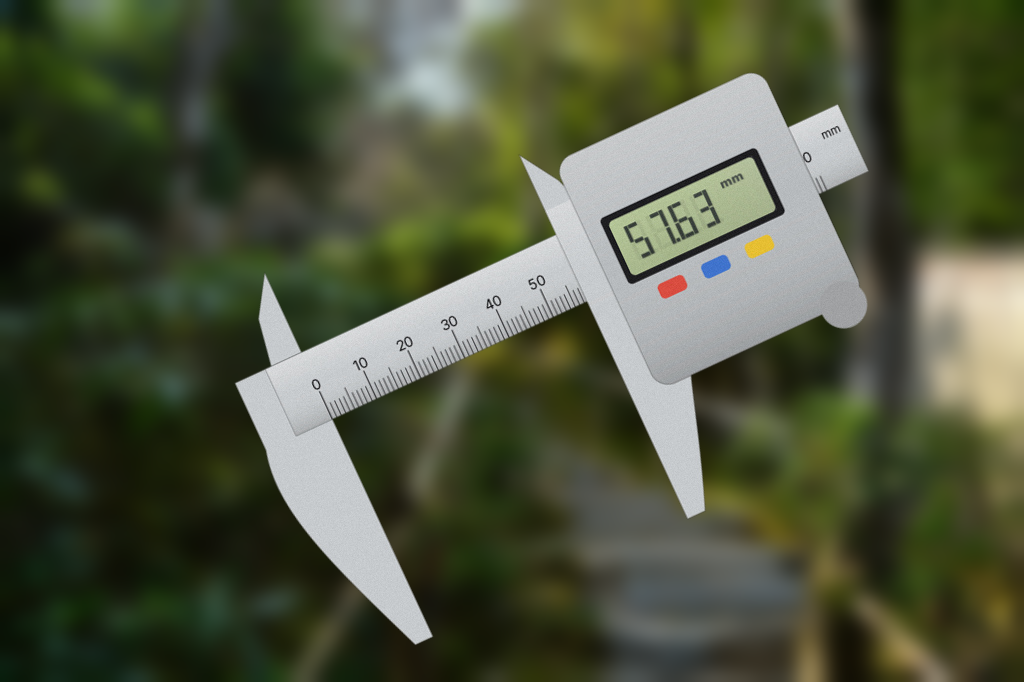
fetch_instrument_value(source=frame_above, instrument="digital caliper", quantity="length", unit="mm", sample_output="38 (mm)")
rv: 57.63 (mm)
